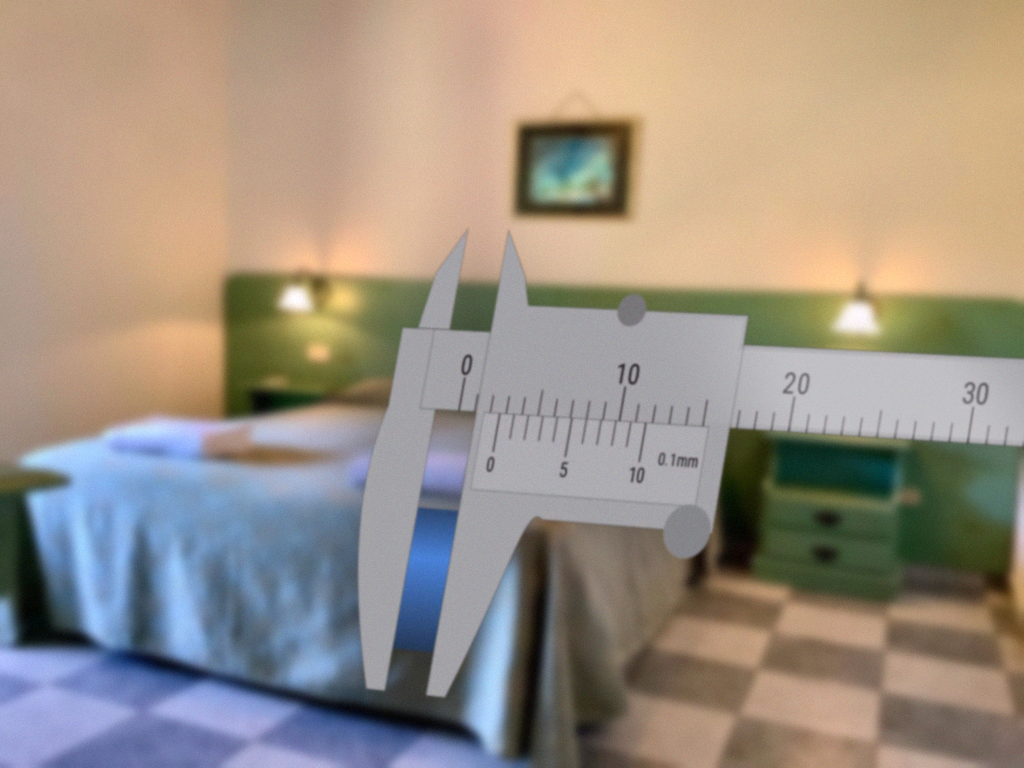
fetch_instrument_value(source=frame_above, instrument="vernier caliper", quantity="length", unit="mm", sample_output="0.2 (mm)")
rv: 2.6 (mm)
